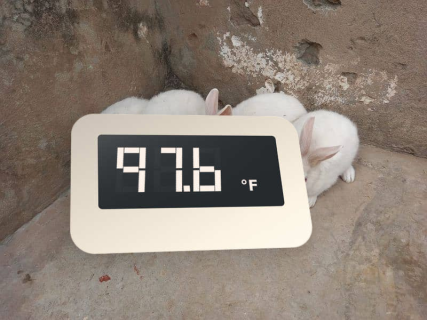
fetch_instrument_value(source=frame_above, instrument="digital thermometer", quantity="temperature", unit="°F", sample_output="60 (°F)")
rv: 97.6 (°F)
